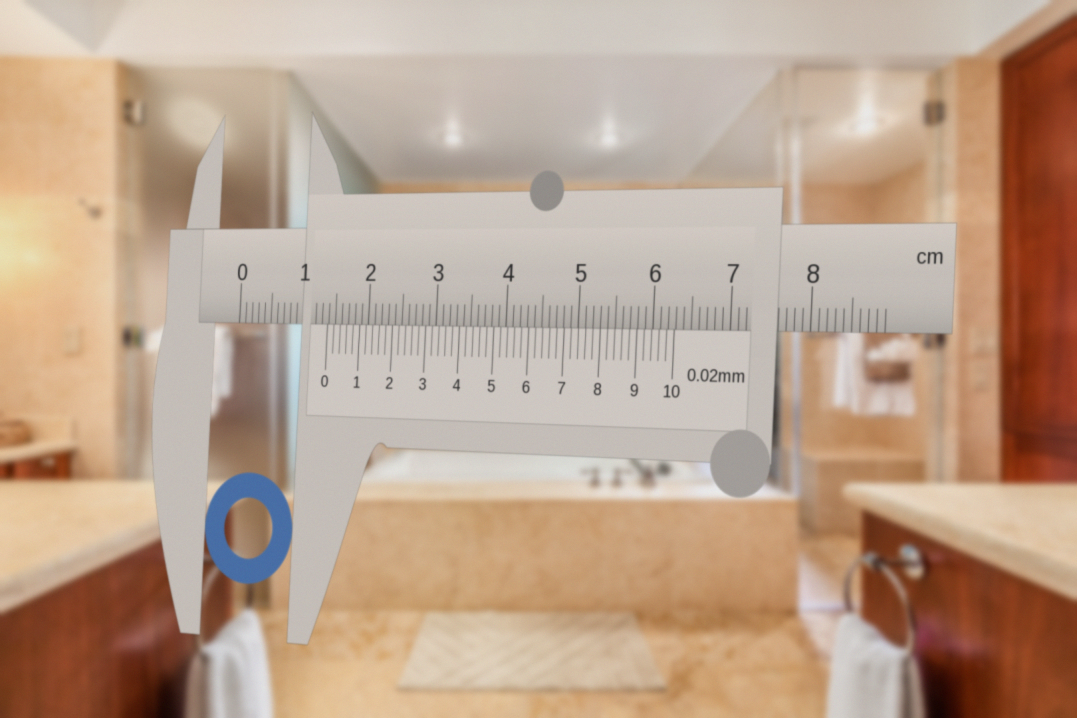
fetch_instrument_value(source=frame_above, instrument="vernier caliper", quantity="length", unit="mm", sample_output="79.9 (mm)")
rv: 13.8 (mm)
